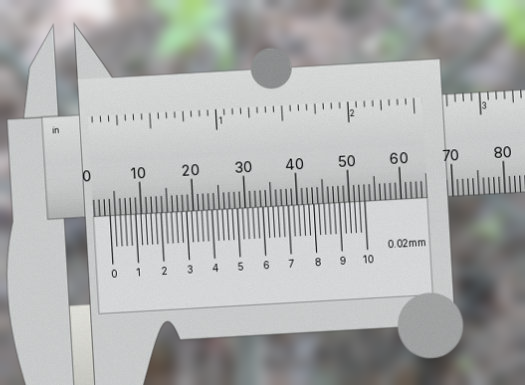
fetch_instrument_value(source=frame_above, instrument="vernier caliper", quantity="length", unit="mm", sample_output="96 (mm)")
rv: 4.0 (mm)
